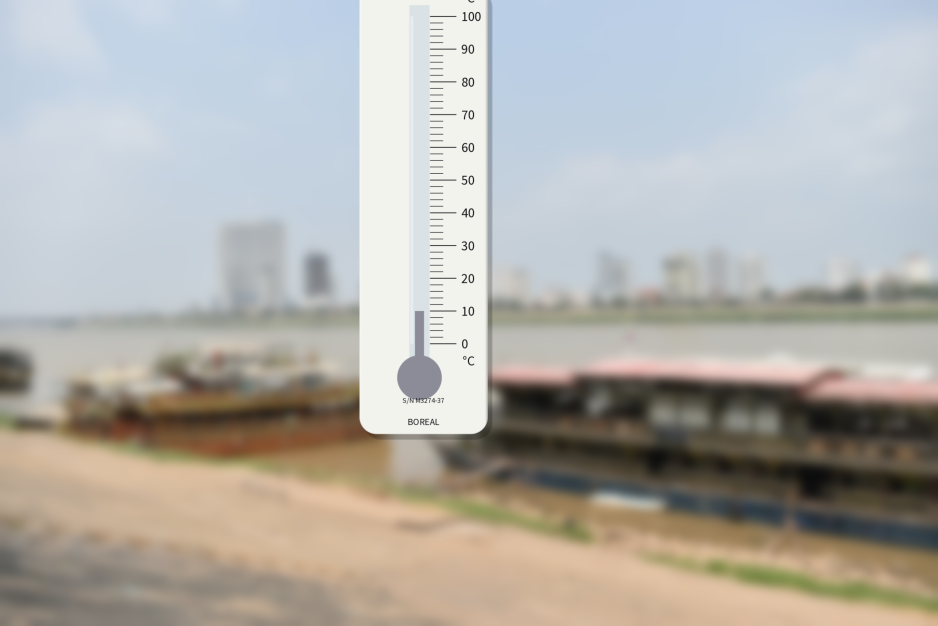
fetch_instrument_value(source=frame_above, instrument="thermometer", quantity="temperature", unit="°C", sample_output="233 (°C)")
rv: 10 (°C)
